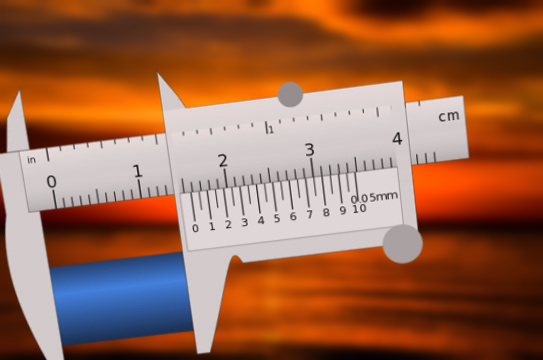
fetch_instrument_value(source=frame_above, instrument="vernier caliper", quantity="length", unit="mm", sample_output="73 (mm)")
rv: 15.8 (mm)
